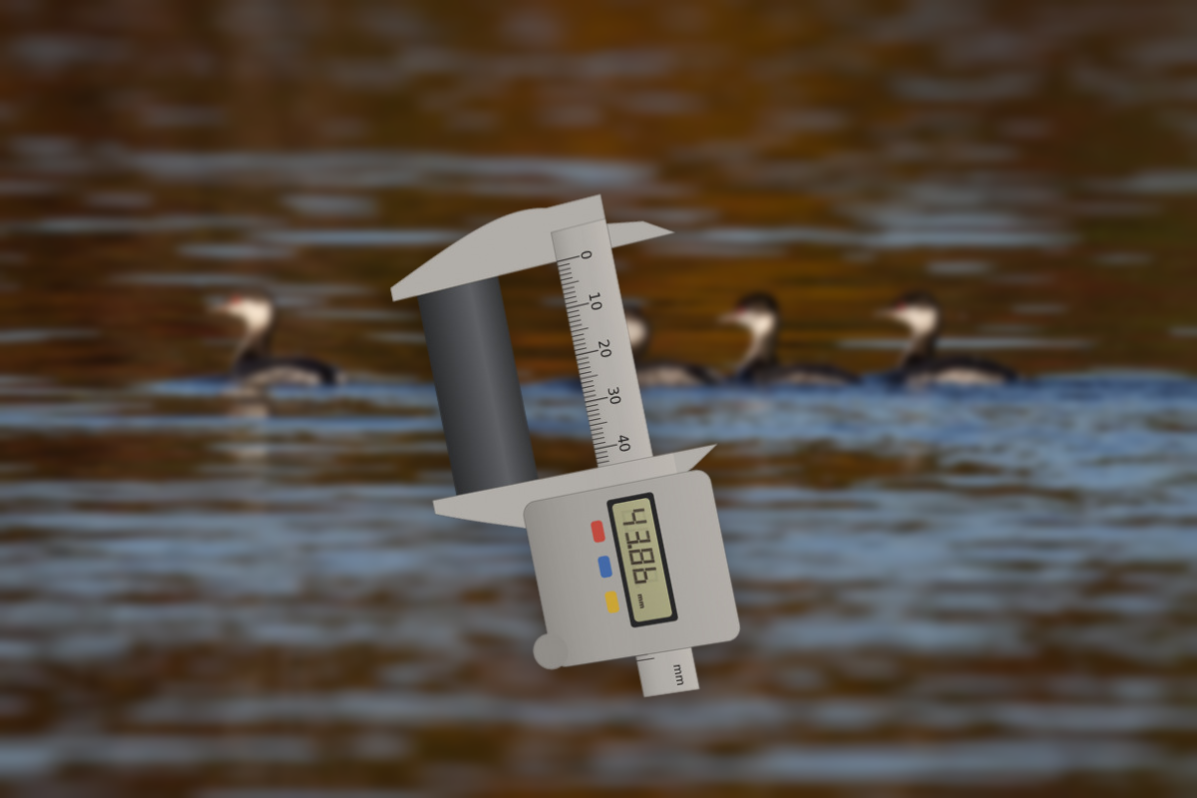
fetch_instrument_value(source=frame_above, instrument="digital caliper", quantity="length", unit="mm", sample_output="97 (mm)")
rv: 43.86 (mm)
